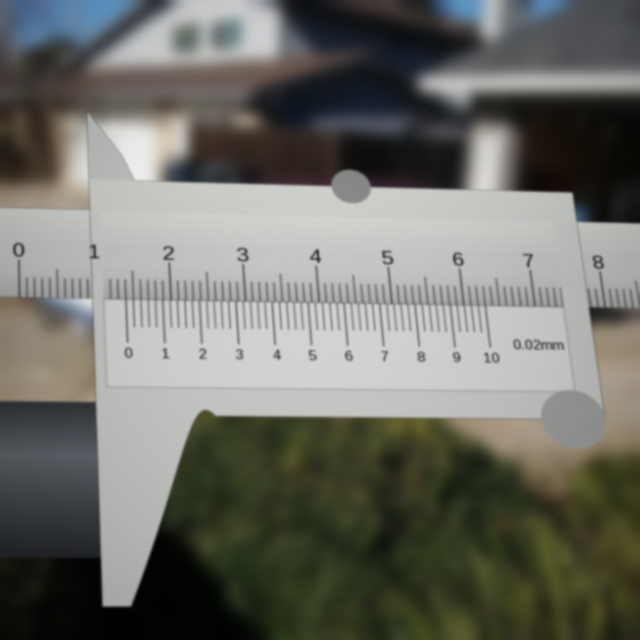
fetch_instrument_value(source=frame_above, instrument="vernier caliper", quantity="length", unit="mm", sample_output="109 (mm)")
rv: 14.0 (mm)
